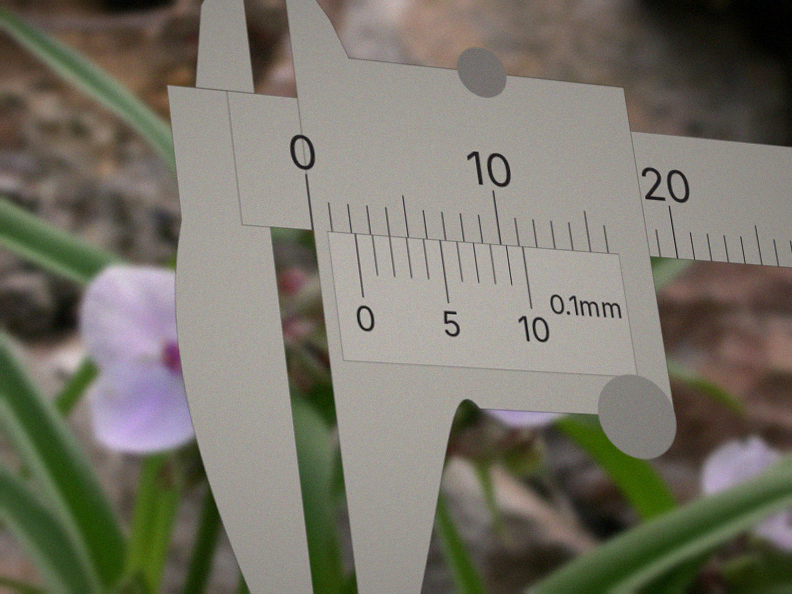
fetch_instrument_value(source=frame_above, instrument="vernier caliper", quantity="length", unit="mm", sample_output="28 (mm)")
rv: 2.2 (mm)
